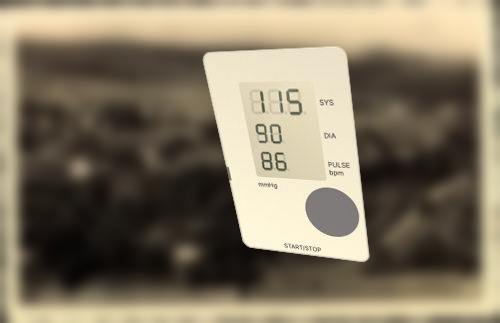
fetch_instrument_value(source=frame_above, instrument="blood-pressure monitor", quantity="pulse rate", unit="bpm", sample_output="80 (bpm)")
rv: 86 (bpm)
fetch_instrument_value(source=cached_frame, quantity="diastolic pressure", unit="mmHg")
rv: 90 (mmHg)
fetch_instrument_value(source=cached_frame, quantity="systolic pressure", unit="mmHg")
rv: 115 (mmHg)
